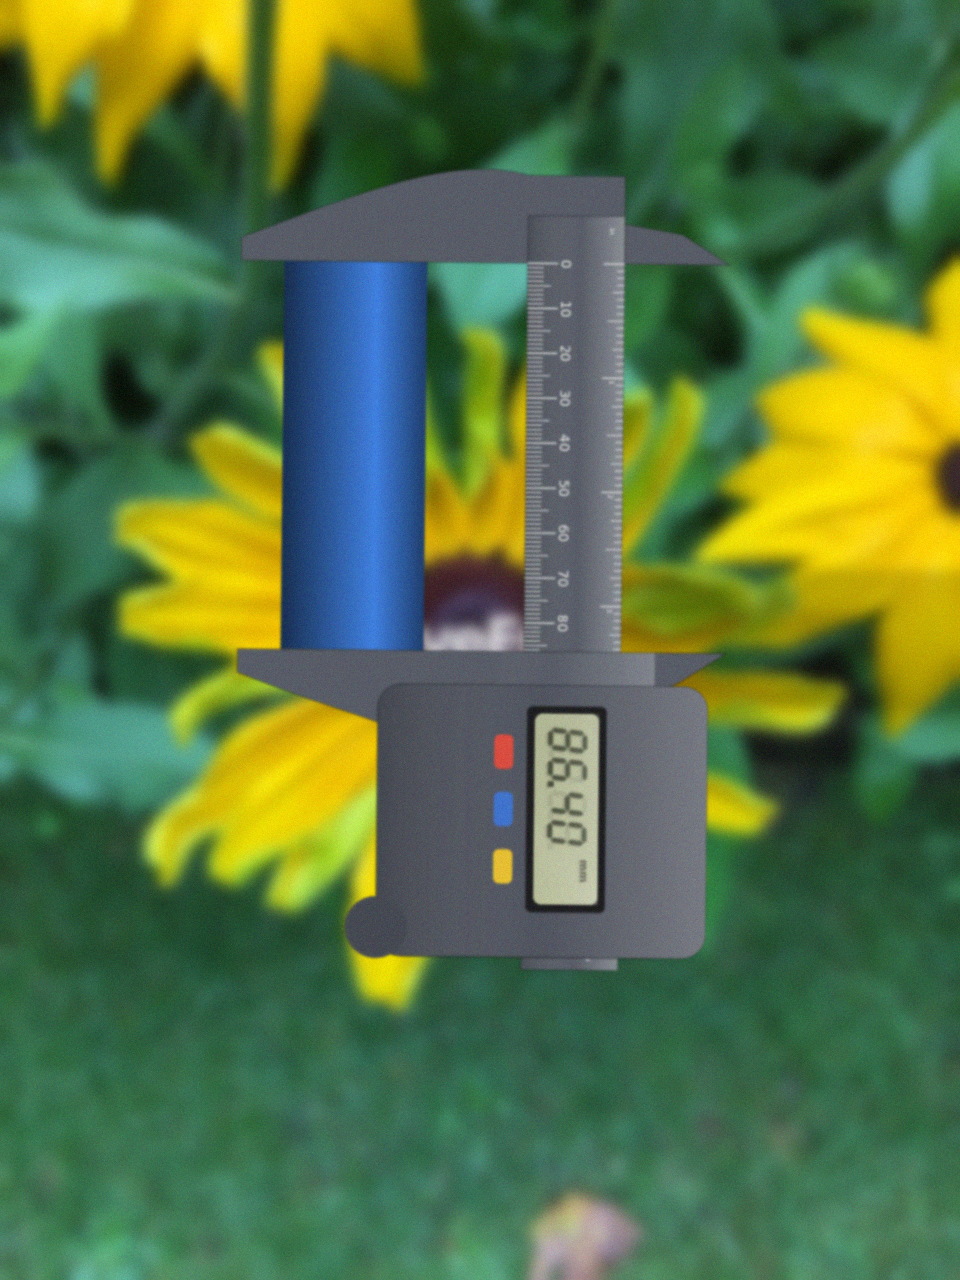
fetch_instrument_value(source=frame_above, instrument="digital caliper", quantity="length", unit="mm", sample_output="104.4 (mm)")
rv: 86.40 (mm)
